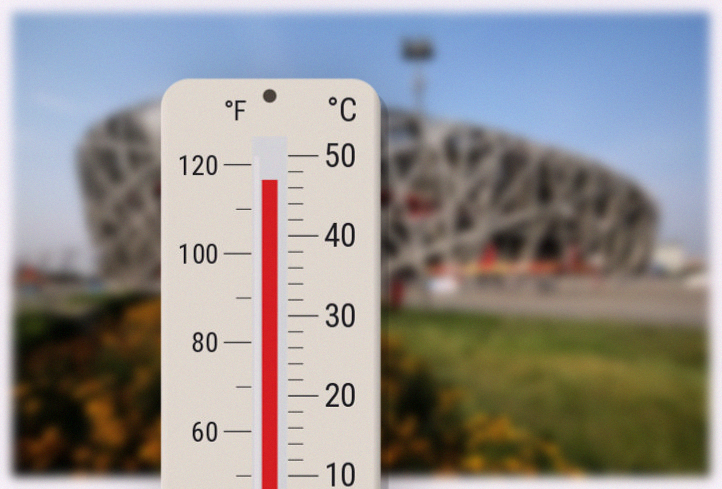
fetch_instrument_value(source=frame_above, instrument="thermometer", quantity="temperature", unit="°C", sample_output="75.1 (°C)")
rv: 47 (°C)
